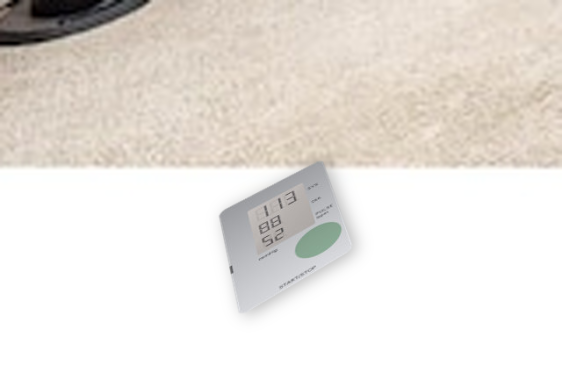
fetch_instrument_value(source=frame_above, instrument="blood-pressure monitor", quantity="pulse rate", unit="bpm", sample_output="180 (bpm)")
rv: 52 (bpm)
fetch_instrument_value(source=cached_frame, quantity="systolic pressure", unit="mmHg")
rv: 113 (mmHg)
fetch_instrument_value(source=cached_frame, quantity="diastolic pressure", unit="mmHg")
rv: 88 (mmHg)
